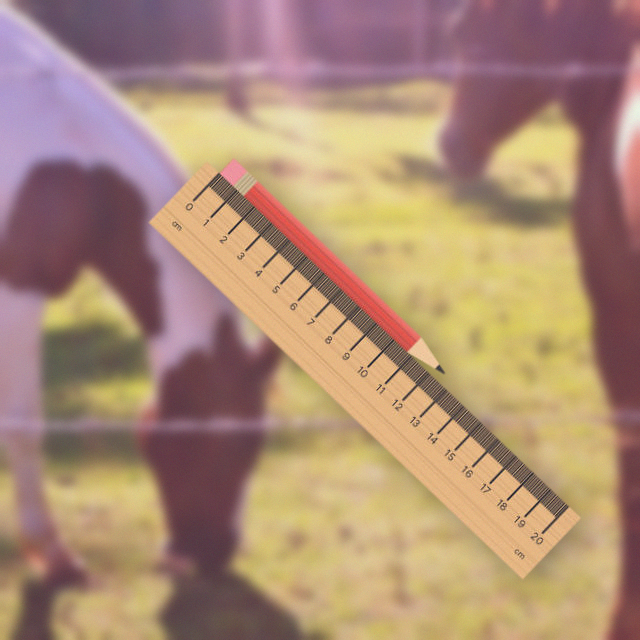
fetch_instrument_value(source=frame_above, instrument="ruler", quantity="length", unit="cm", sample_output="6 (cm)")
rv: 12.5 (cm)
